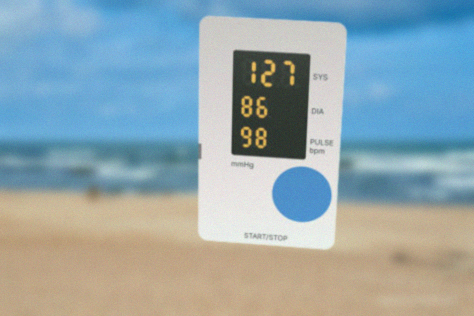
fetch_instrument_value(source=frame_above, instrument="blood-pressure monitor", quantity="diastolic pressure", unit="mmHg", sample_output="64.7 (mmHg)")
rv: 86 (mmHg)
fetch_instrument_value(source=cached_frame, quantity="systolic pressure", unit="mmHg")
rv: 127 (mmHg)
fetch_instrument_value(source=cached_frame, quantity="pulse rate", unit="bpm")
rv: 98 (bpm)
